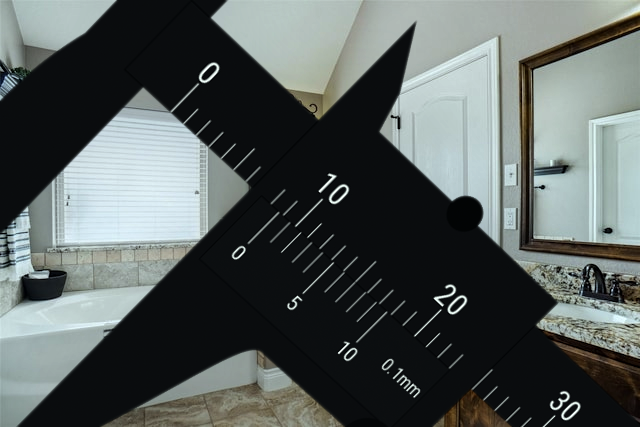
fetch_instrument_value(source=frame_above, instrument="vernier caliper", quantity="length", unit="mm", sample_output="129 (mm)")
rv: 8.7 (mm)
